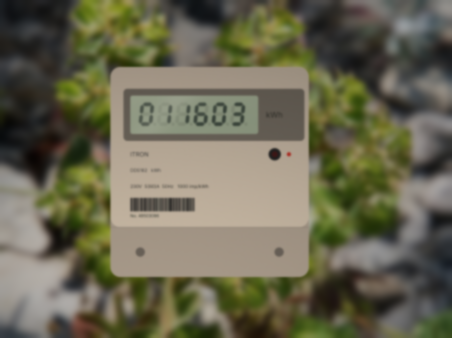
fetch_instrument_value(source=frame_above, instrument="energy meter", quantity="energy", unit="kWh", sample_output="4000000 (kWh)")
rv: 11603 (kWh)
